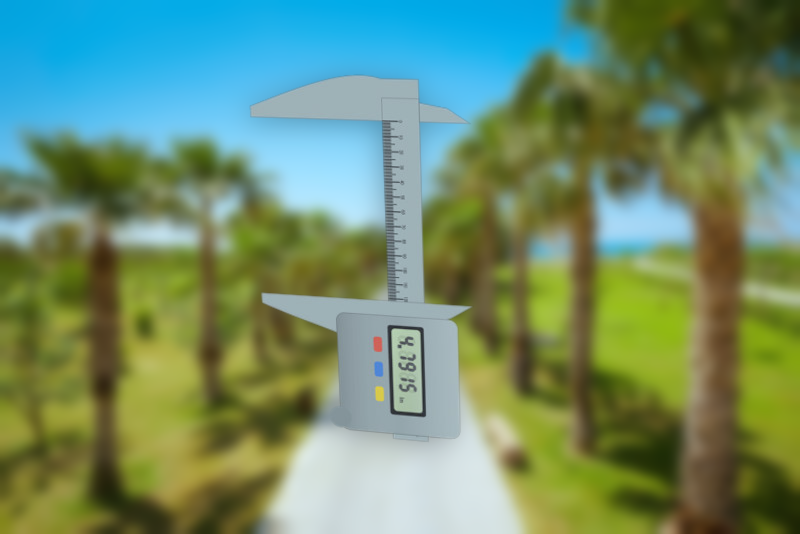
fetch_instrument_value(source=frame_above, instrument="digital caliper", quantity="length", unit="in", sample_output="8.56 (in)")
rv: 4.7915 (in)
